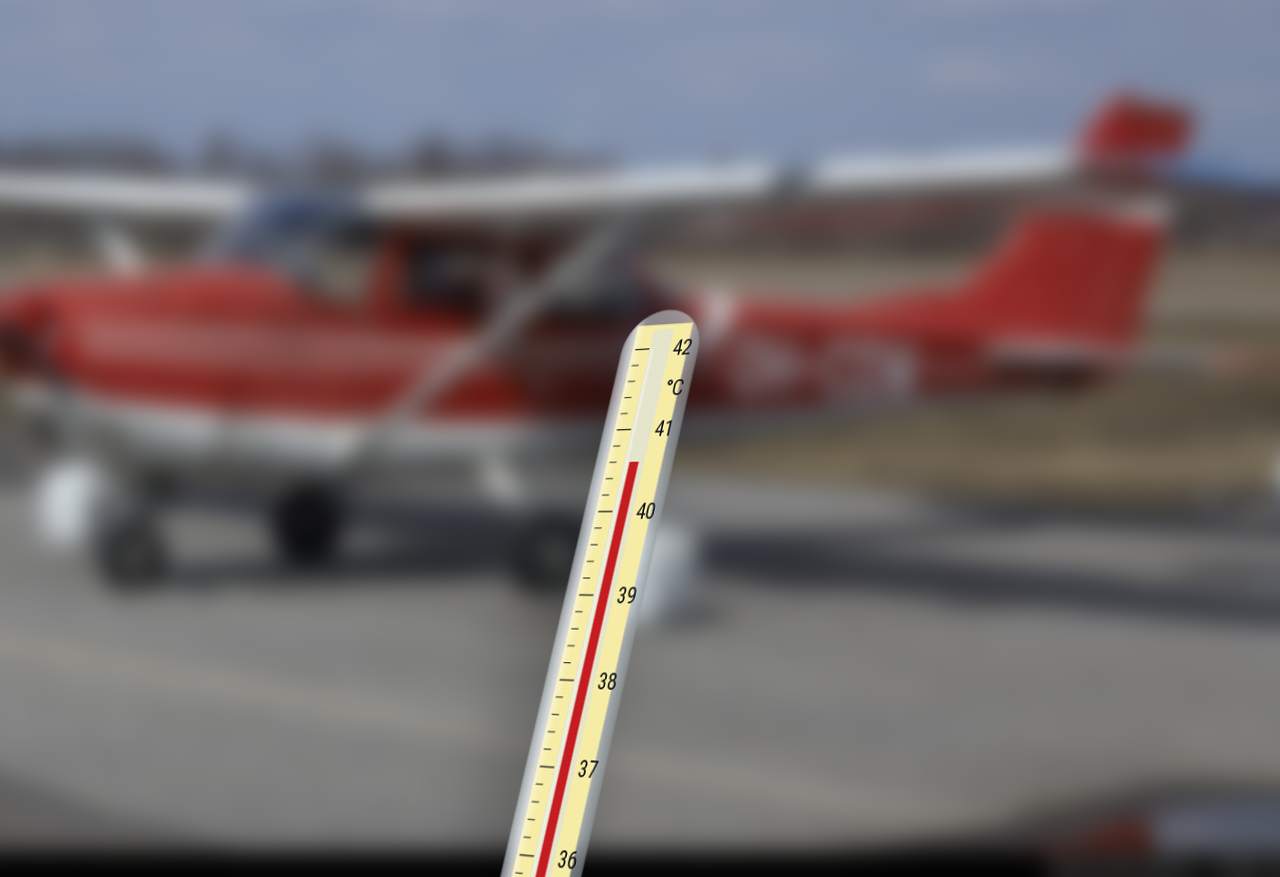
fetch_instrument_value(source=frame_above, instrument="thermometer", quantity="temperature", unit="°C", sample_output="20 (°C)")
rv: 40.6 (°C)
